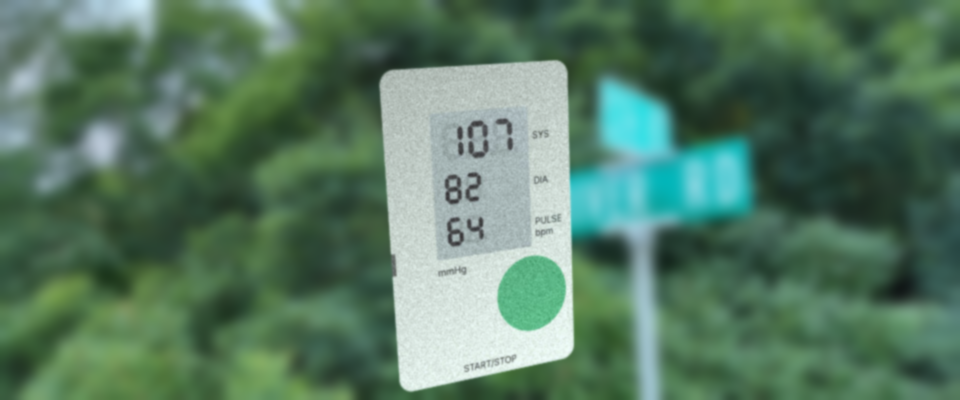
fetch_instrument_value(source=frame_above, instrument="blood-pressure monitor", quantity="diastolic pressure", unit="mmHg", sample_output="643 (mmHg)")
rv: 82 (mmHg)
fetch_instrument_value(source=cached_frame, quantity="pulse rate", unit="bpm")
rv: 64 (bpm)
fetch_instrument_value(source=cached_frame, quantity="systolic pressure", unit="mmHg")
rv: 107 (mmHg)
